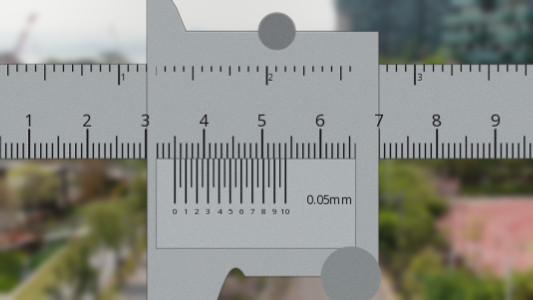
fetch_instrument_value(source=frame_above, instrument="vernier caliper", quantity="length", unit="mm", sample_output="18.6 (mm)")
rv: 35.0 (mm)
